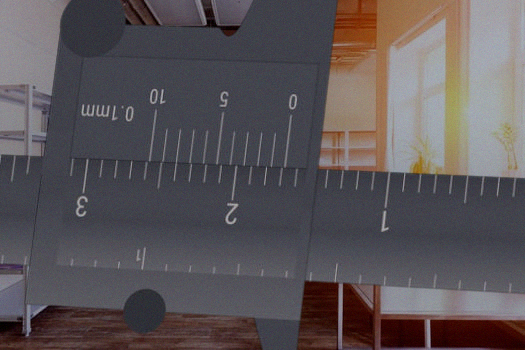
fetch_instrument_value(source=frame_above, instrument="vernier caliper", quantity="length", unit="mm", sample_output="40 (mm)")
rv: 16.8 (mm)
